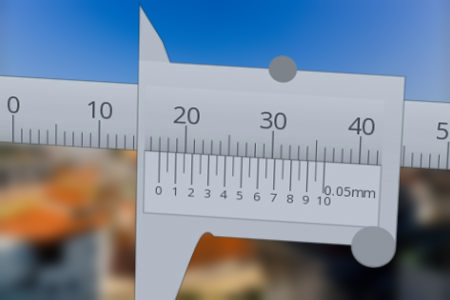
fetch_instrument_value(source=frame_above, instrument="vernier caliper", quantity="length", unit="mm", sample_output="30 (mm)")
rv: 17.0 (mm)
